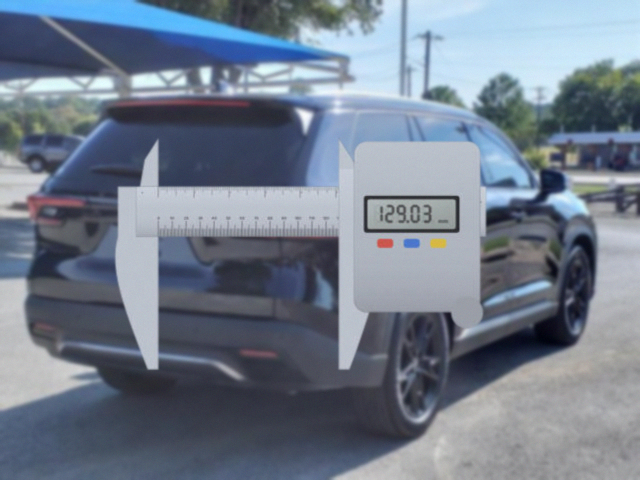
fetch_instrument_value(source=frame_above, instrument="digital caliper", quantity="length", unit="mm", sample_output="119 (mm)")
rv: 129.03 (mm)
